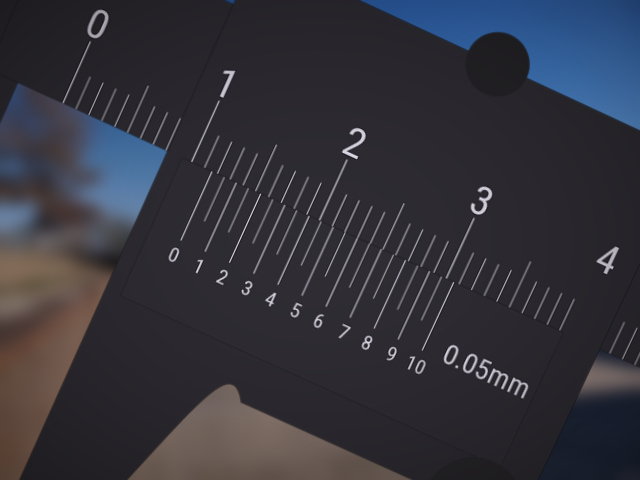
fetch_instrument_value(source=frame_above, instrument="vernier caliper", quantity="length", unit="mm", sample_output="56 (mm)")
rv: 11.6 (mm)
